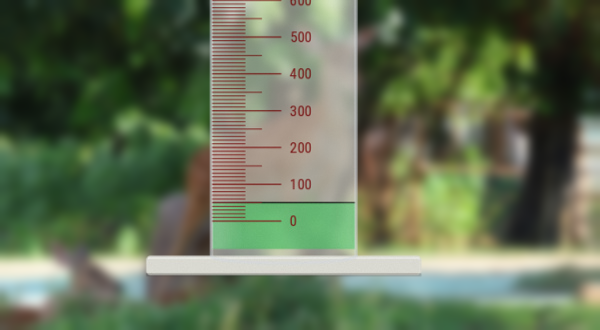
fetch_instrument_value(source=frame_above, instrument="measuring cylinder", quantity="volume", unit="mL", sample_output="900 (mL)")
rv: 50 (mL)
